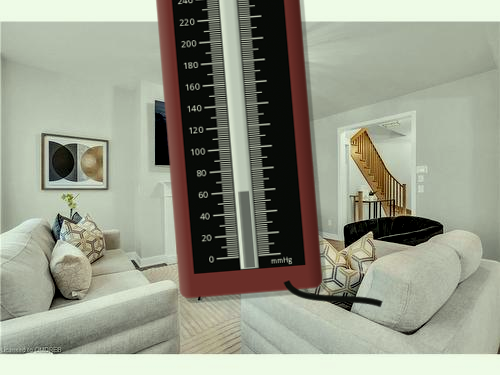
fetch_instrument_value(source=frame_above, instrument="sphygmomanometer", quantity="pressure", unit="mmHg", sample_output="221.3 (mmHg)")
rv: 60 (mmHg)
